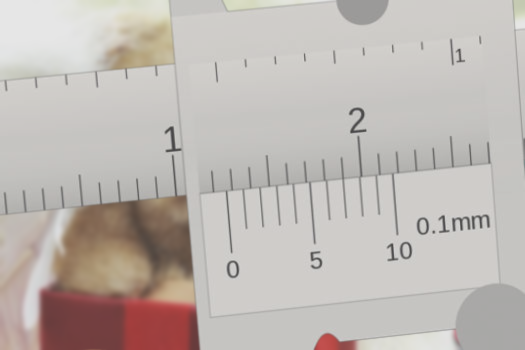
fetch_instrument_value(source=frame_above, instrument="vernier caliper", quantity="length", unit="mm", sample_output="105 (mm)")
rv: 12.7 (mm)
